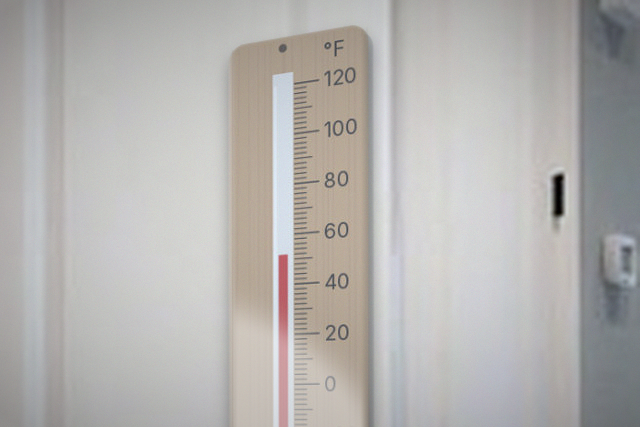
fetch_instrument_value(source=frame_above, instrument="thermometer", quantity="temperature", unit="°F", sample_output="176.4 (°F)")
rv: 52 (°F)
